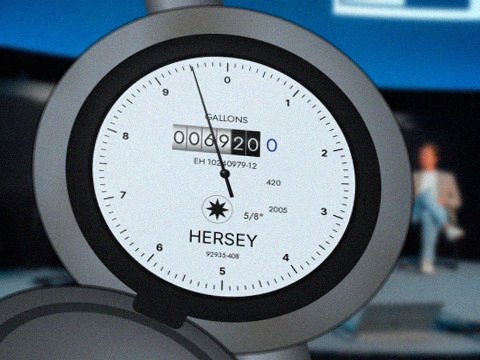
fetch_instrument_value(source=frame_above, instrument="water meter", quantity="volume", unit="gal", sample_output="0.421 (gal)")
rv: 69199.5 (gal)
